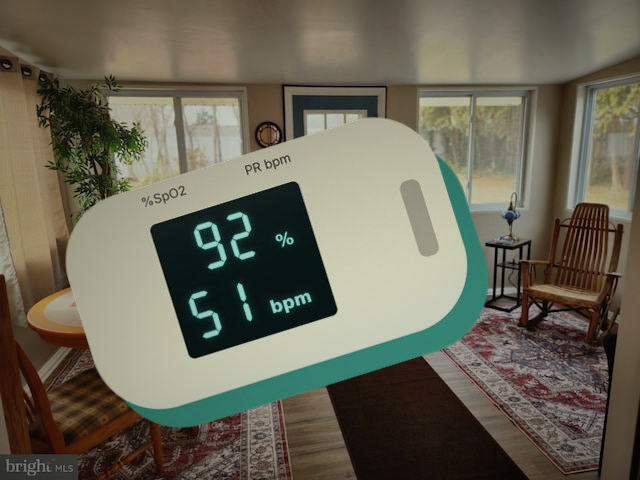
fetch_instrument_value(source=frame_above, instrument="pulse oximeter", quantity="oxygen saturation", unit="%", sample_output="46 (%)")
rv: 92 (%)
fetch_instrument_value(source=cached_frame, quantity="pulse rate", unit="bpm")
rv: 51 (bpm)
